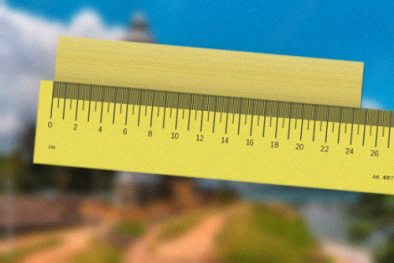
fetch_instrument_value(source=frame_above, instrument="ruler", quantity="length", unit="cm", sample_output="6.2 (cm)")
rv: 24.5 (cm)
